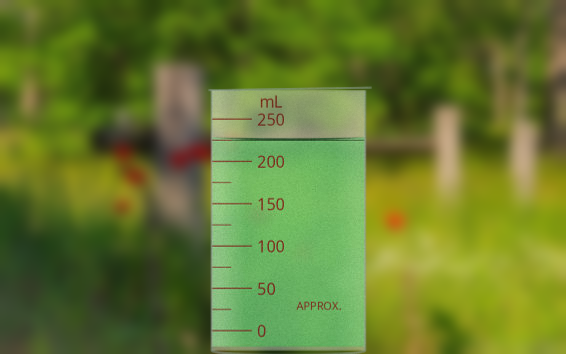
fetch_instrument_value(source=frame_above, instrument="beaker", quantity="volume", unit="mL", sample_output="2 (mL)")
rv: 225 (mL)
